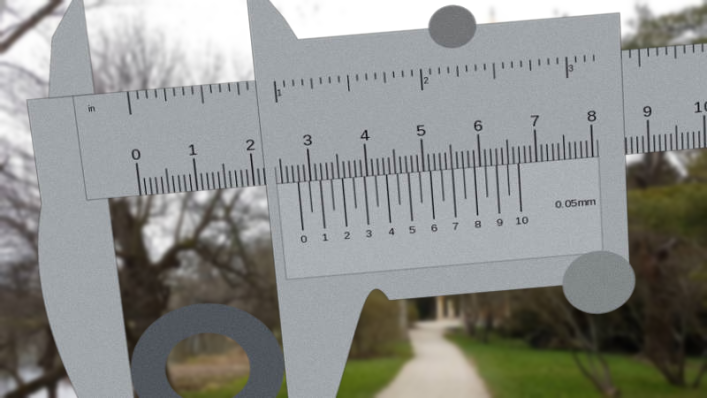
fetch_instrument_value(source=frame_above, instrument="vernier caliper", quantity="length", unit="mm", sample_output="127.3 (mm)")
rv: 27.8 (mm)
